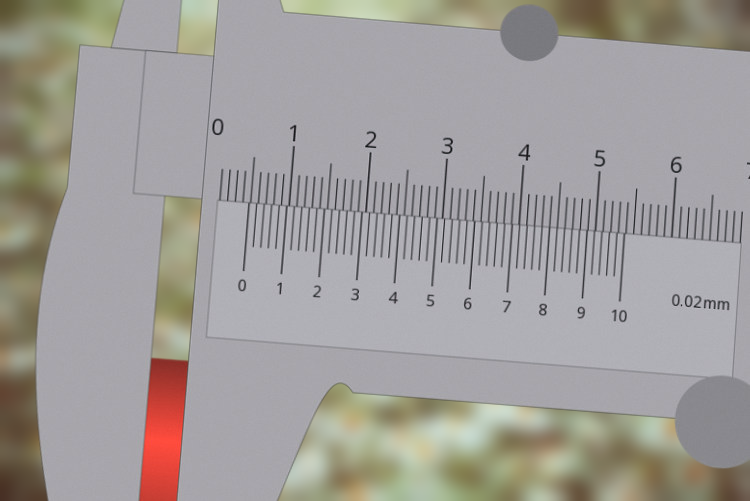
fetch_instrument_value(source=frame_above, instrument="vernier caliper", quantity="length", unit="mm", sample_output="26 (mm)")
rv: 4.8 (mm)
